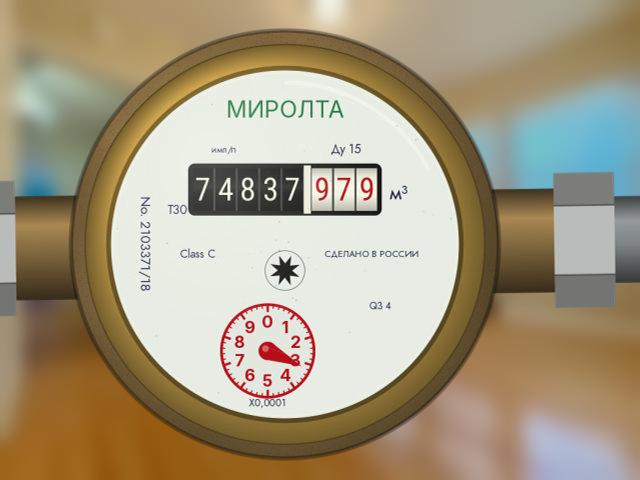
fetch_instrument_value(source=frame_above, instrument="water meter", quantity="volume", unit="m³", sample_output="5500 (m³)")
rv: 74837.9793 (m³)
